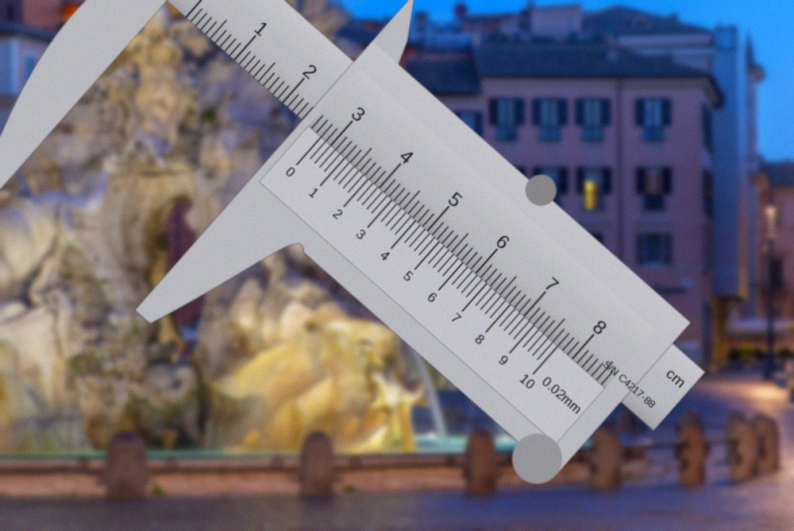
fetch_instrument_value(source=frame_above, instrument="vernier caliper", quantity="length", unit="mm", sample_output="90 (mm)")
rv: 28.0 (mm)
